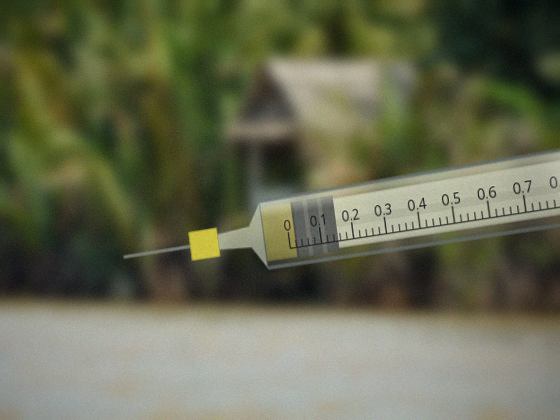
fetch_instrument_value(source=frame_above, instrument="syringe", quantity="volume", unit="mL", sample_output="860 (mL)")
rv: 0.02 (mL)
